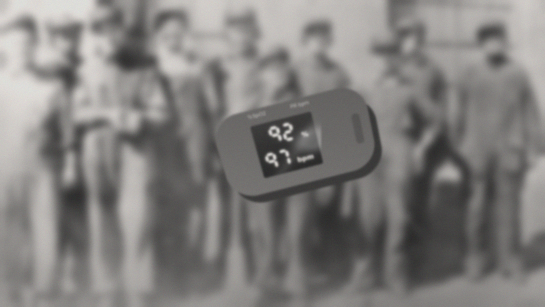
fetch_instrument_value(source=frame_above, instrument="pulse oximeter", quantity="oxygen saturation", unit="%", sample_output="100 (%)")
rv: 92 (%)
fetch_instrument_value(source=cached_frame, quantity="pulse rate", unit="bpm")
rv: 97 (bpm)
